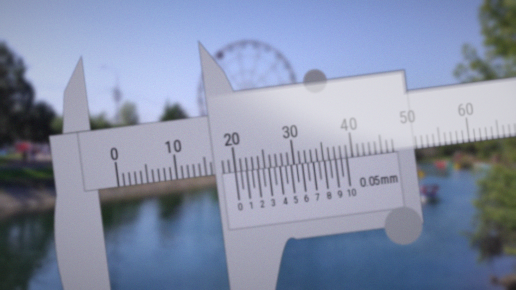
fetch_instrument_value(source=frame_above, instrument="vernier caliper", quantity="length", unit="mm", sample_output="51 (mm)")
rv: 20.0 (mm)
